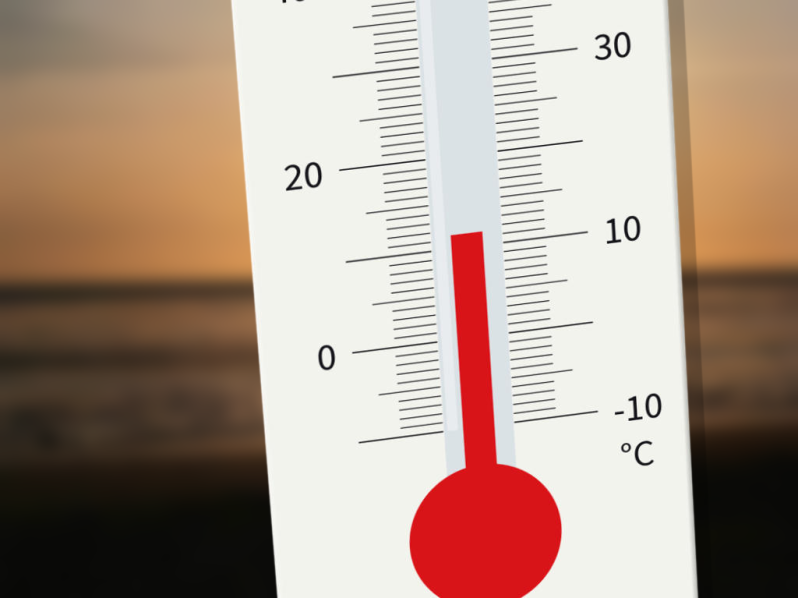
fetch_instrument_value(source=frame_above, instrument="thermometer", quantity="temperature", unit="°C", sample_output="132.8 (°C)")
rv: 11.5 (°C)
